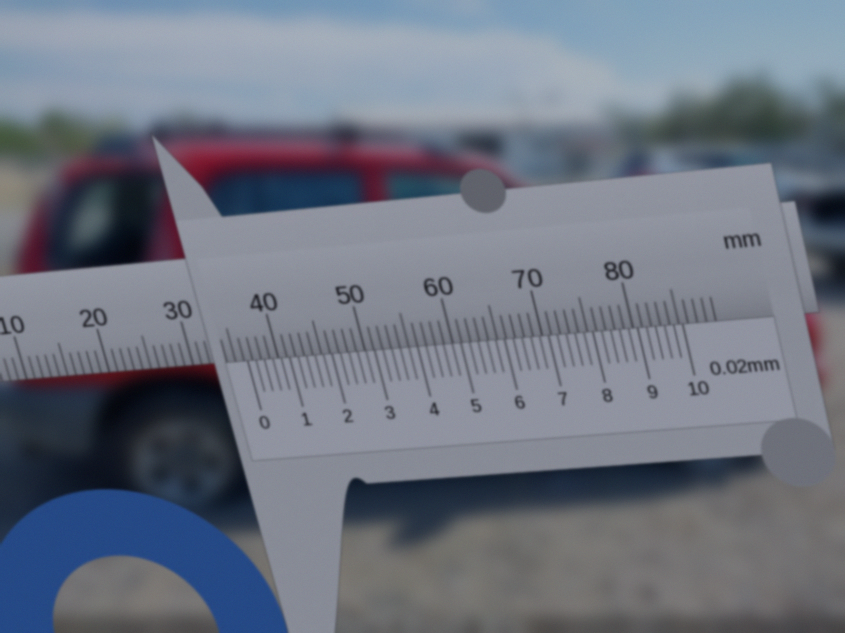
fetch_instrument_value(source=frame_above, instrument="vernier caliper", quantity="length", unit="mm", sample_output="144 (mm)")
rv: 36.4 (mm)
